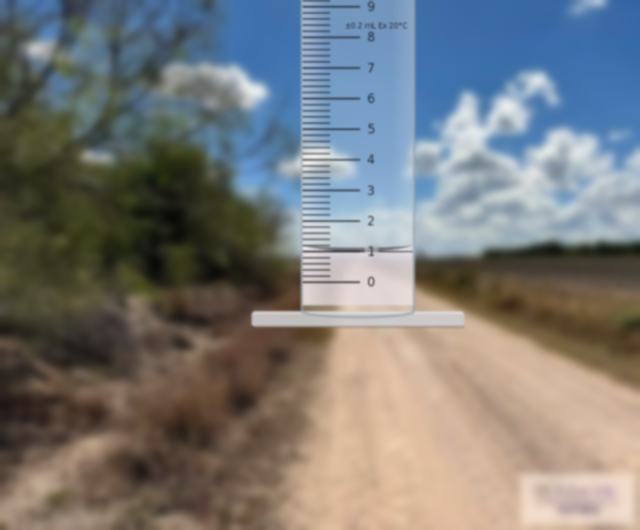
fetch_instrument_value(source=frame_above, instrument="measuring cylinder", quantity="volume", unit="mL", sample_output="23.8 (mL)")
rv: 1 (mL)
